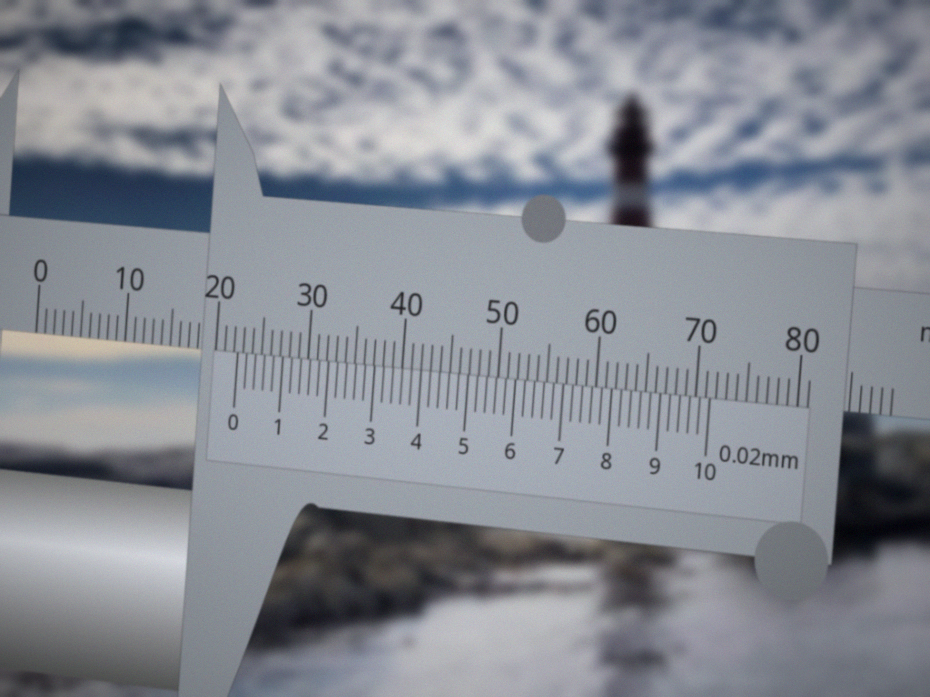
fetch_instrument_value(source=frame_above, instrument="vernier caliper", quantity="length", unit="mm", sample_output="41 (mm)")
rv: 22.4 (mm)
